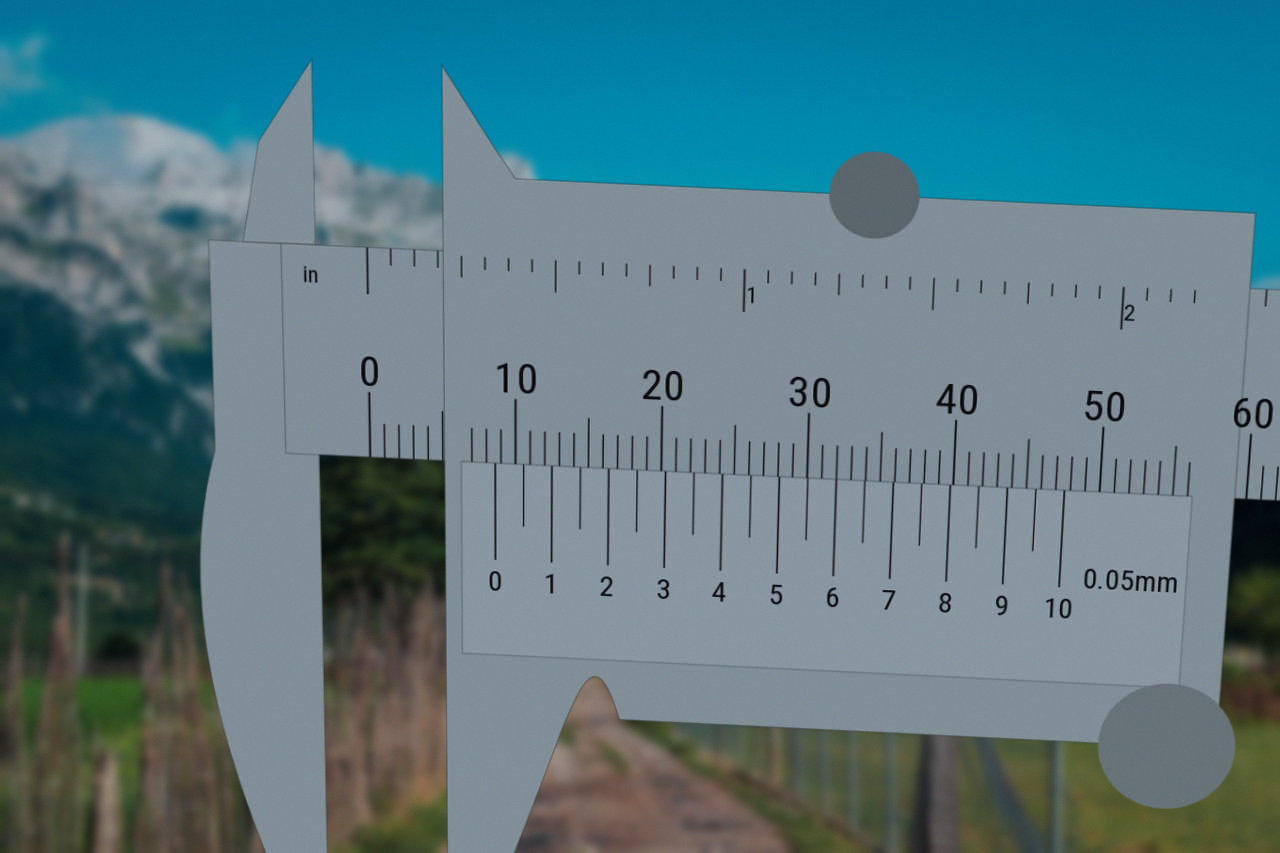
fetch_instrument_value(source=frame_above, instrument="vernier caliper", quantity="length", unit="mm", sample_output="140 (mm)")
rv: 8.6 (mm)
